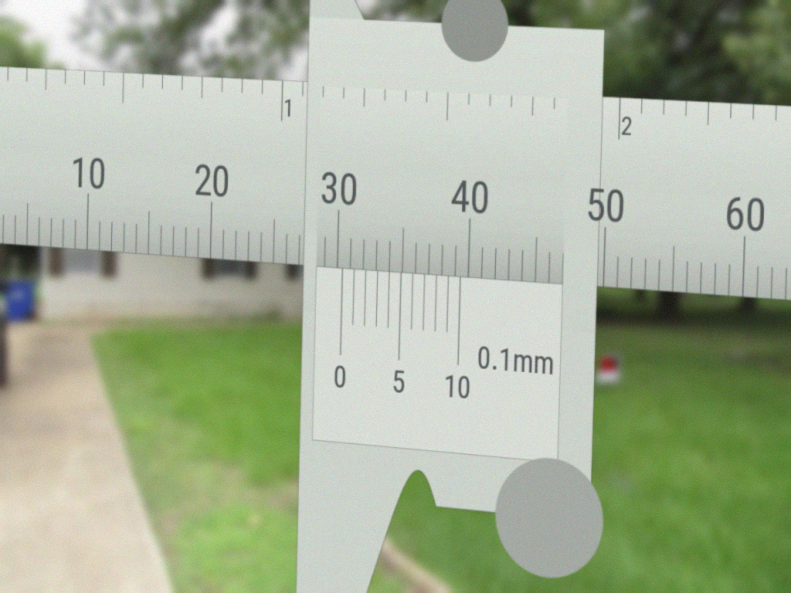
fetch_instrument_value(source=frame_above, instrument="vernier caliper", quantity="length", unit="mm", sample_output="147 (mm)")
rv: 30.4 (mm)
